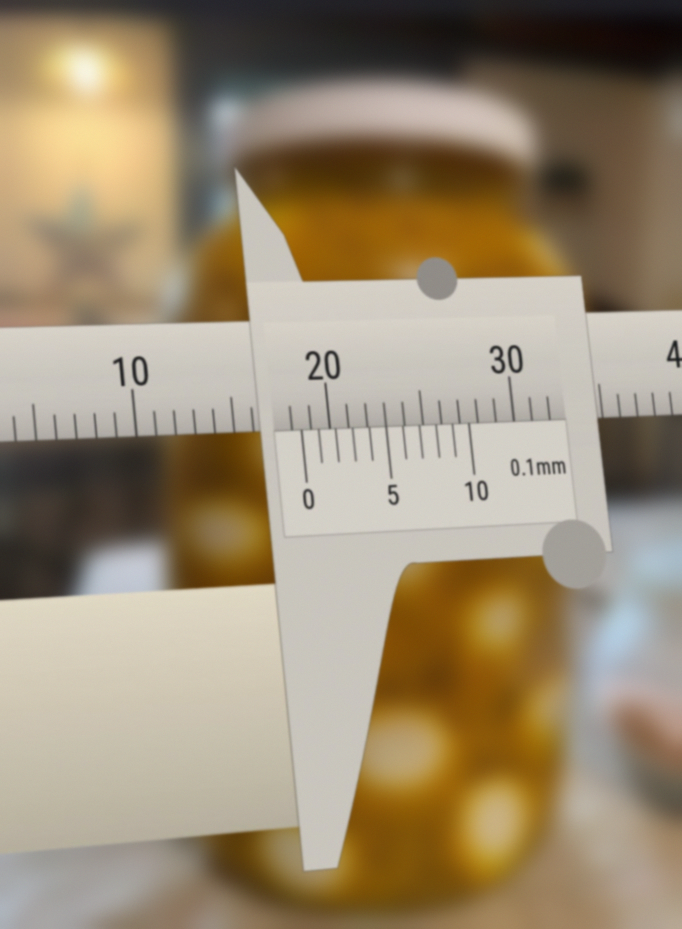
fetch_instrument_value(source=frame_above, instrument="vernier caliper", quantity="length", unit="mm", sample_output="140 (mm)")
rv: 18.5 (mm)
